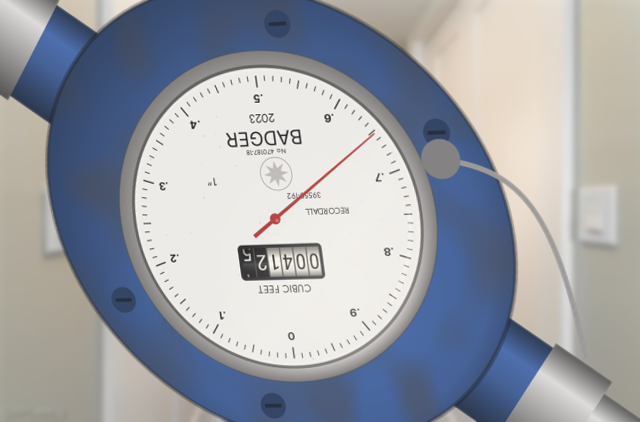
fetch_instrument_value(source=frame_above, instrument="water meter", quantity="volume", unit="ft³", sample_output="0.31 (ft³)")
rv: 4124.65 (ft³)
